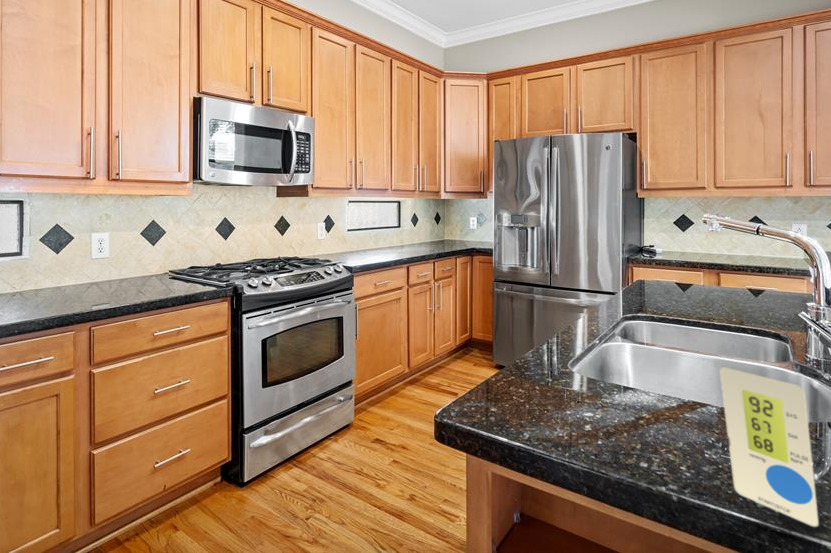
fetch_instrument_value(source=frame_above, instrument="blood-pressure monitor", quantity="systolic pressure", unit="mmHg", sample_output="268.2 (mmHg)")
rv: 92 (mmHg)
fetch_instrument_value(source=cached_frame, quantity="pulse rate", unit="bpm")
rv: 68 (bpm)
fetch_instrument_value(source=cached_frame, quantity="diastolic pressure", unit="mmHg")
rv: 67 (mmHg)
